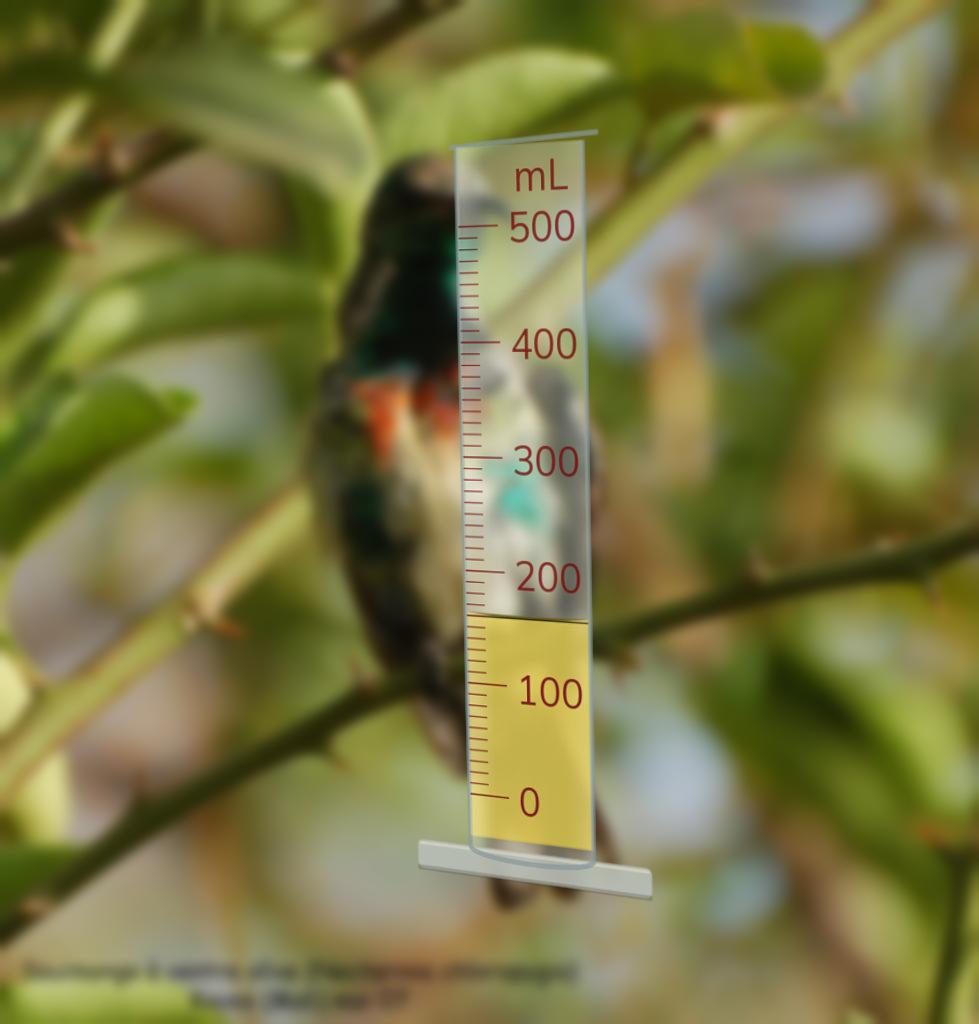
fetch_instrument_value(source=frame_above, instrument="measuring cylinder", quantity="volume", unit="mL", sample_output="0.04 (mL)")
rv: 160 (mL)
